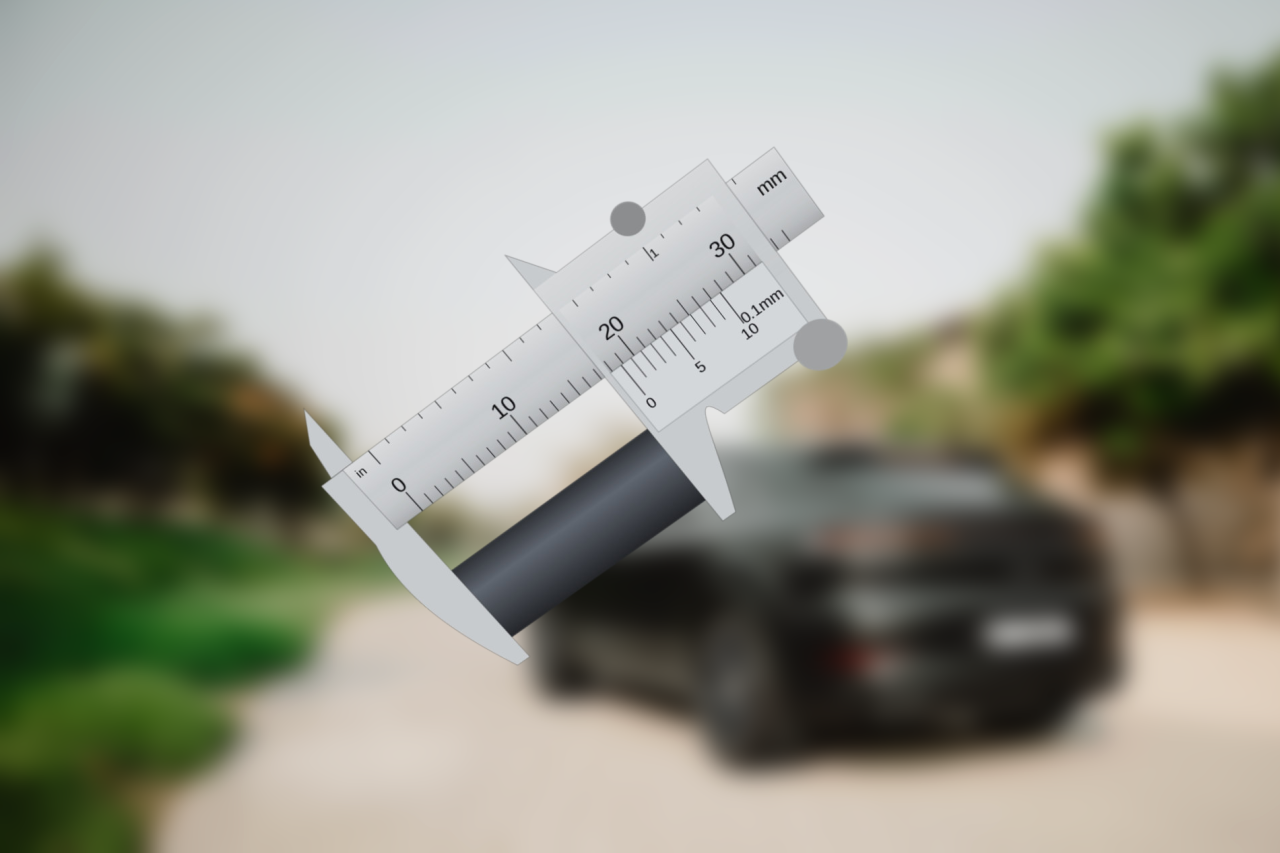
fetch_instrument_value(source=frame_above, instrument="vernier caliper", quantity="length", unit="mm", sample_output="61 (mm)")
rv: 18.8 (mm)
